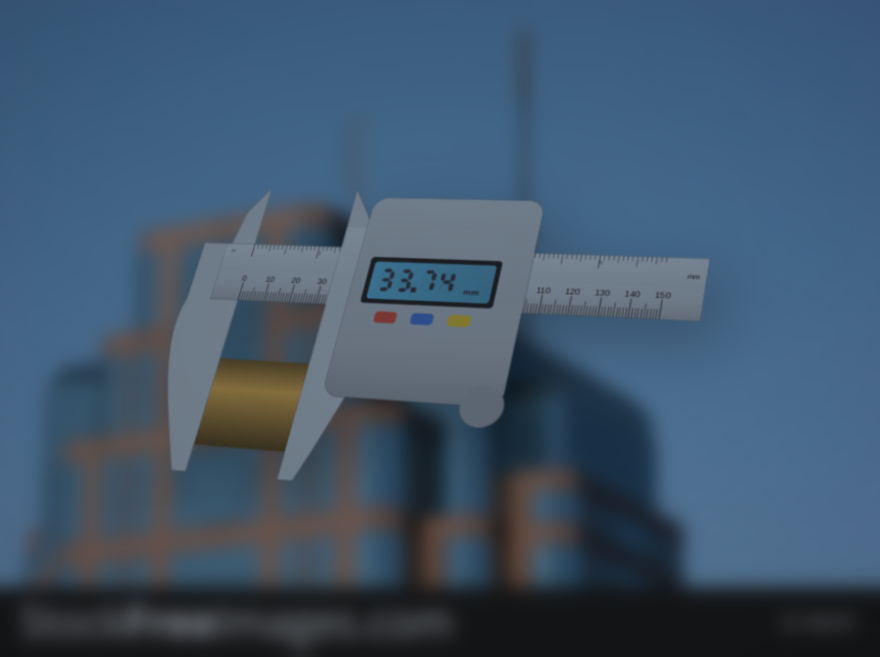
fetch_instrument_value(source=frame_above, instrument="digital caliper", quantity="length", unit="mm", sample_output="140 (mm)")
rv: 33.74 (mm)
